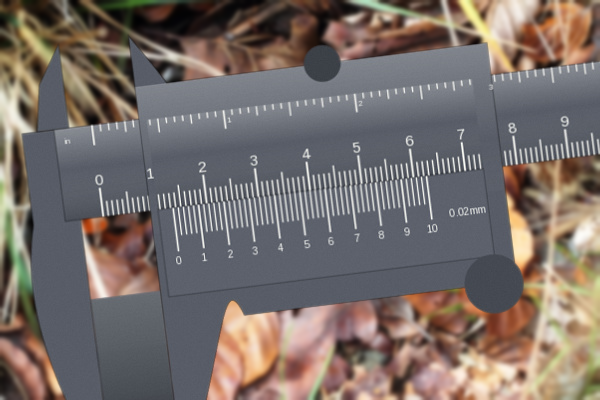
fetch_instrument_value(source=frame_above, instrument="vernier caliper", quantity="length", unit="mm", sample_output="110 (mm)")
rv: 13.5 (mm)
